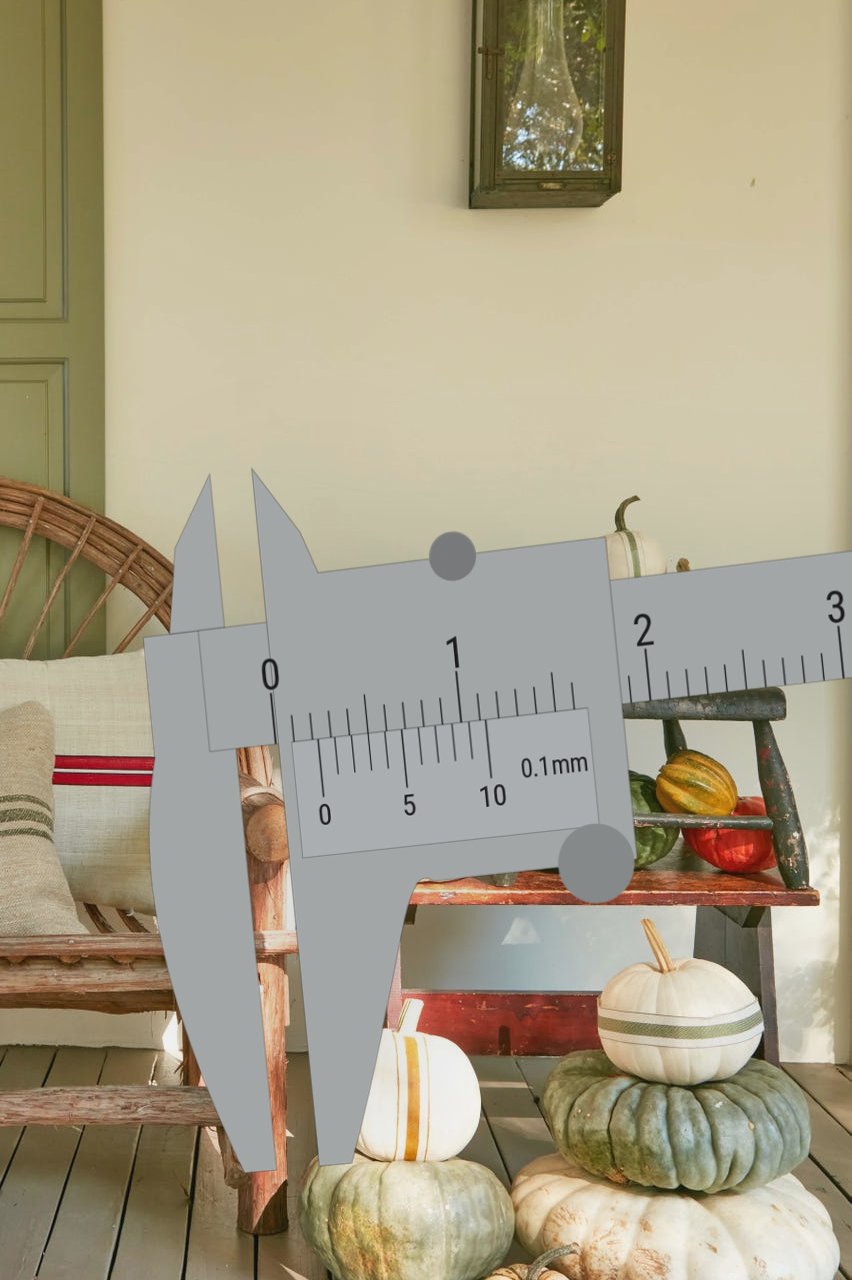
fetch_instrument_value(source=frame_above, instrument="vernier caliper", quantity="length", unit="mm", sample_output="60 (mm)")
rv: 2.3 (mm)
